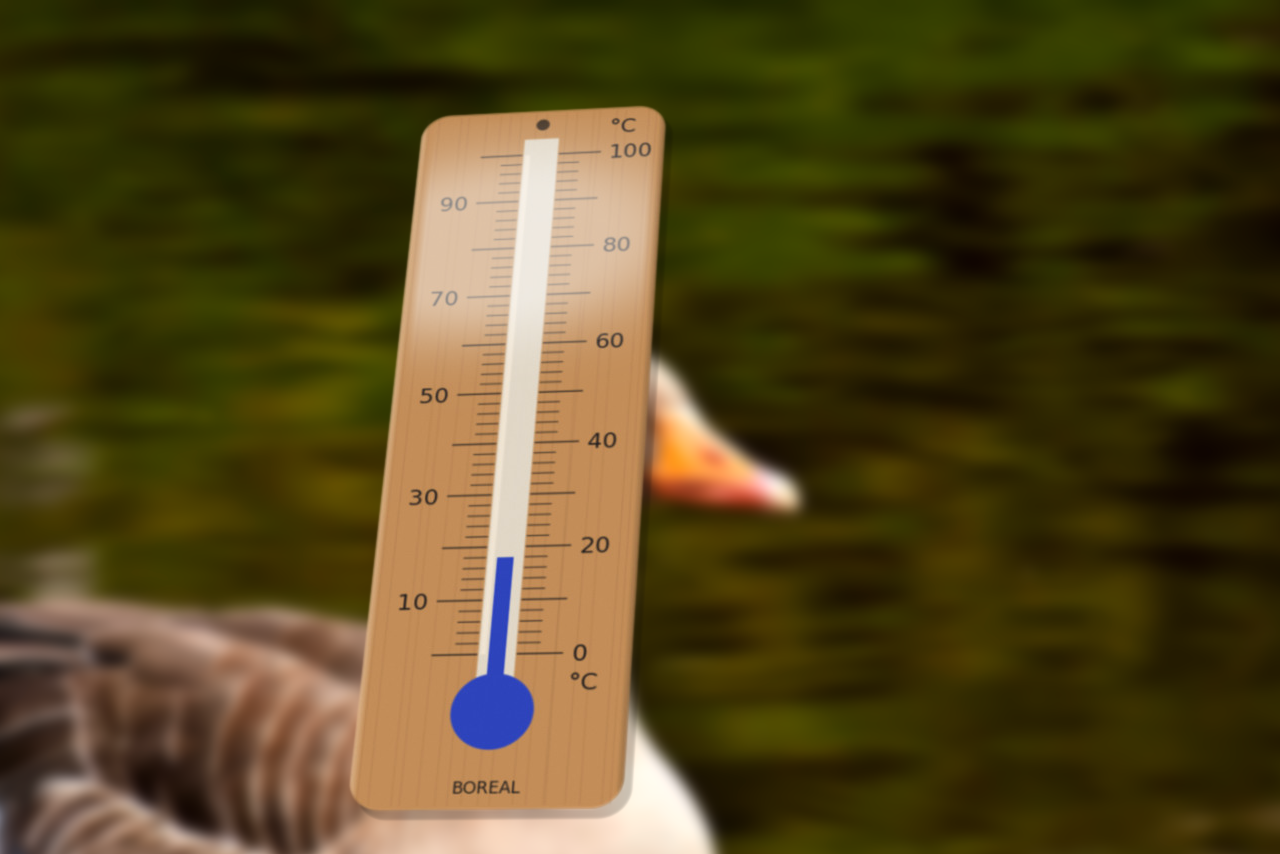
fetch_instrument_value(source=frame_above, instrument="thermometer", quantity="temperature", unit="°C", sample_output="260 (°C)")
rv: 18 (°C)
